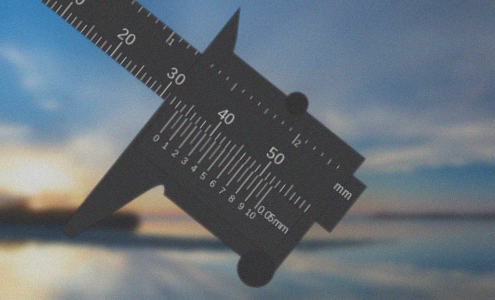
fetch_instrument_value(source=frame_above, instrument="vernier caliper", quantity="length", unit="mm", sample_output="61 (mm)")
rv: 33.6 (mm)
